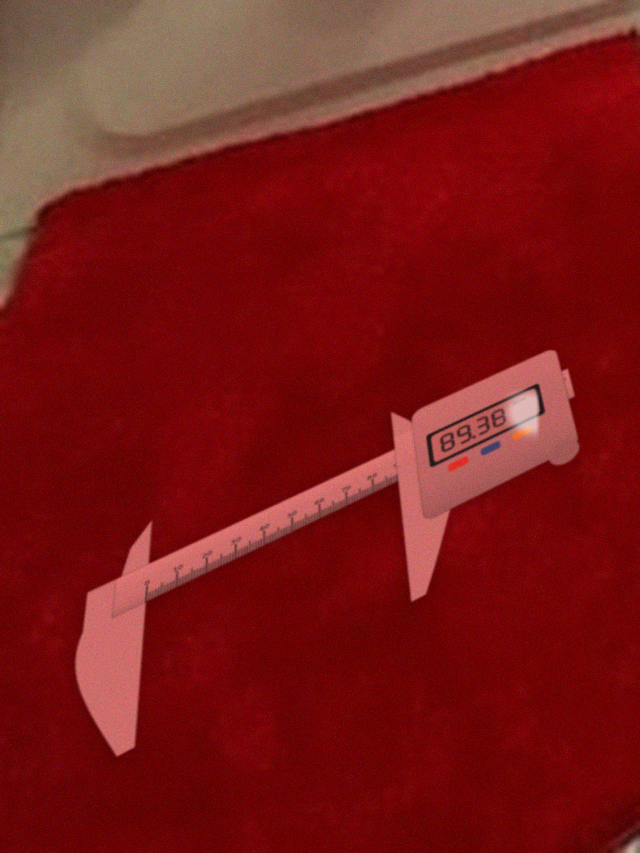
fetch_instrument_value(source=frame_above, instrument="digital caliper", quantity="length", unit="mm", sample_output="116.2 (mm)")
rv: 89.38 (mm)
